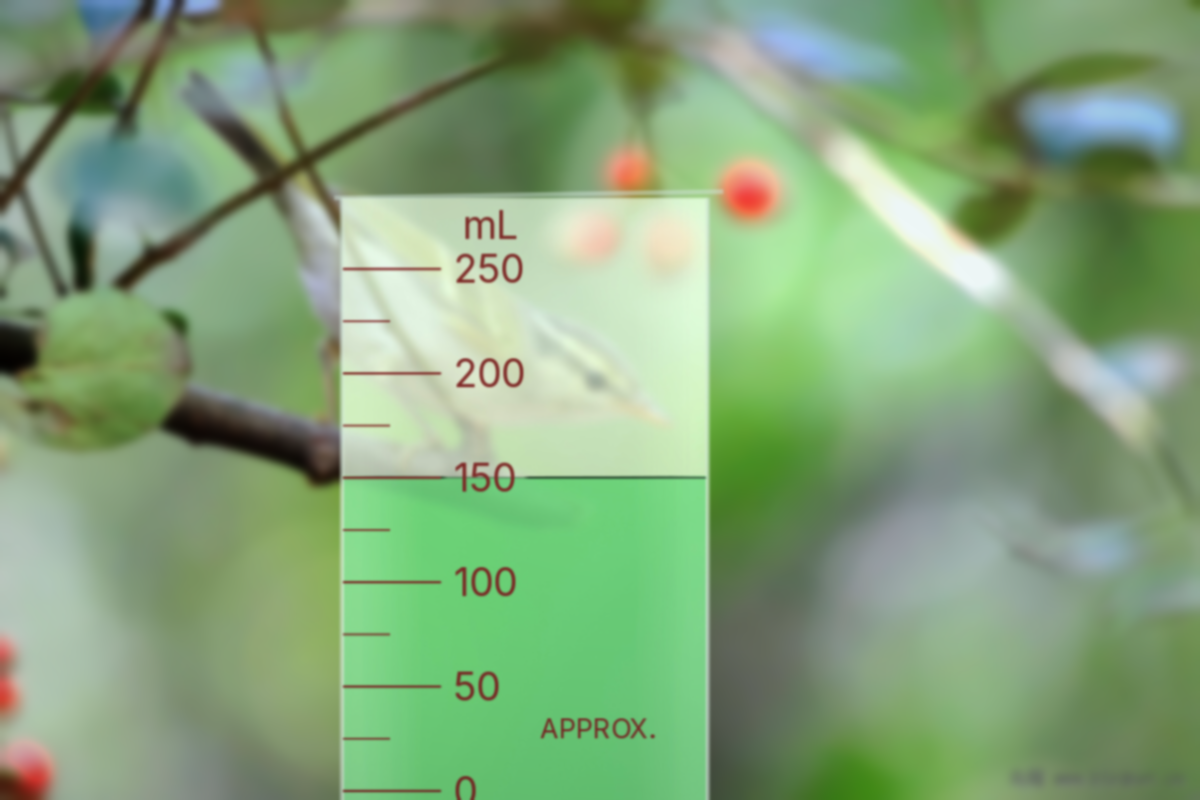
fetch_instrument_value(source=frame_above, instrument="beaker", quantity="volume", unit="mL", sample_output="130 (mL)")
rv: 150 (mL)
